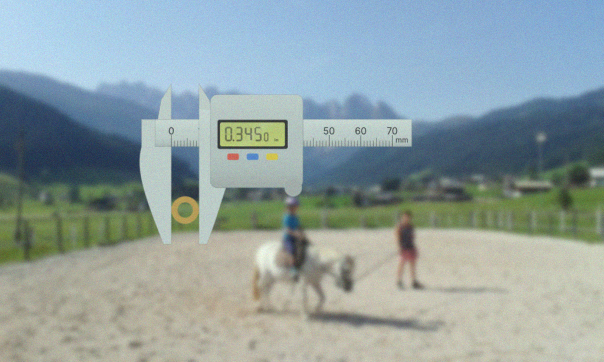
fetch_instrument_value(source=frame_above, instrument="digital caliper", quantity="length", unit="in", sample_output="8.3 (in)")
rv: 0.3450 (in)
